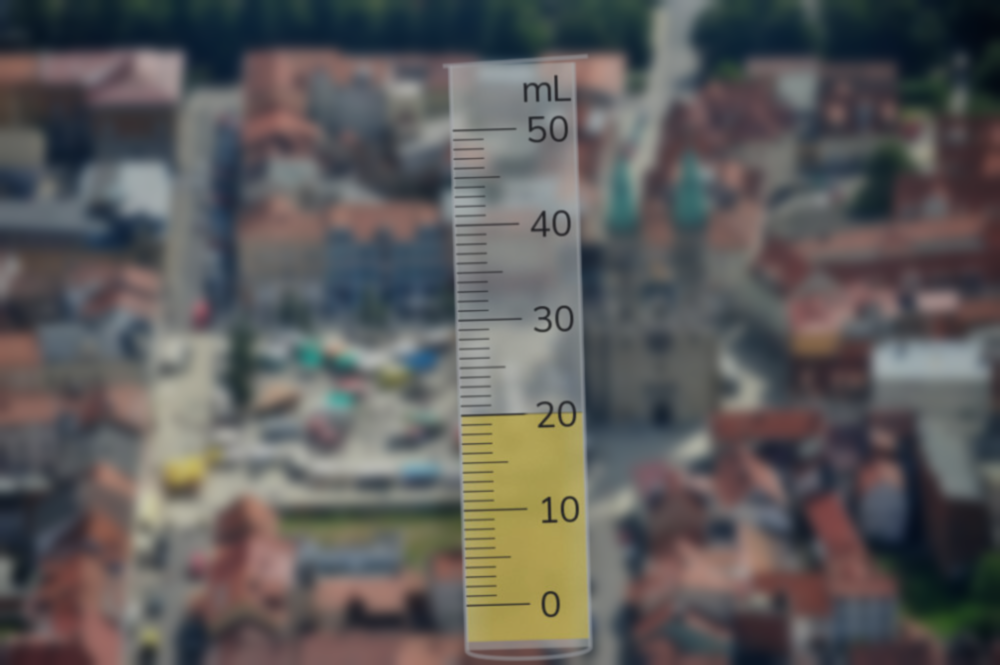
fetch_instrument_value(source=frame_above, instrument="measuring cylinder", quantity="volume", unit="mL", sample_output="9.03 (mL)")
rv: 20 (mL)
